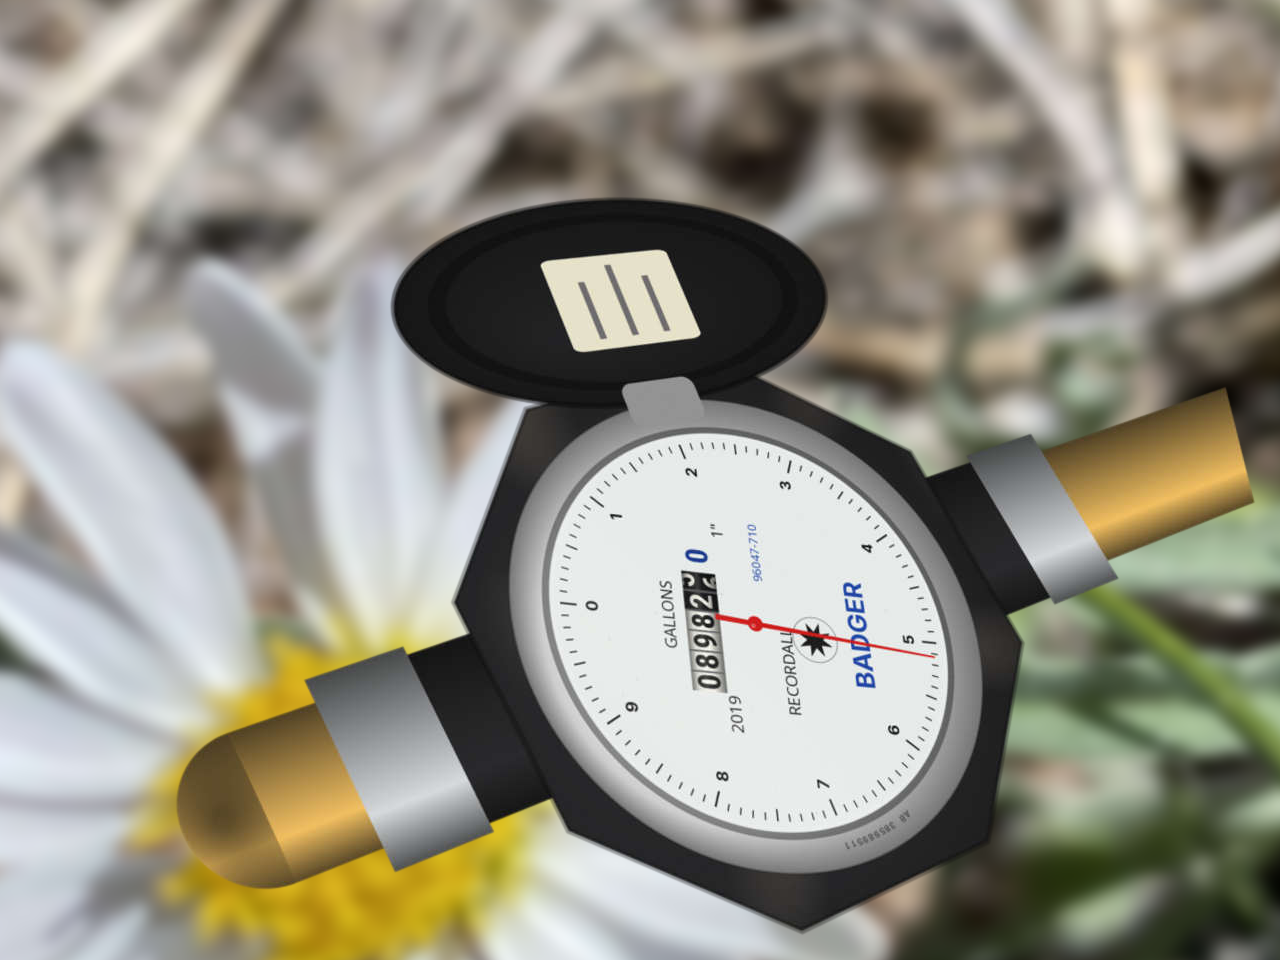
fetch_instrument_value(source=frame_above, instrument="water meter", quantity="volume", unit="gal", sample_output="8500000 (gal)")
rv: 898255.1 (gal)
